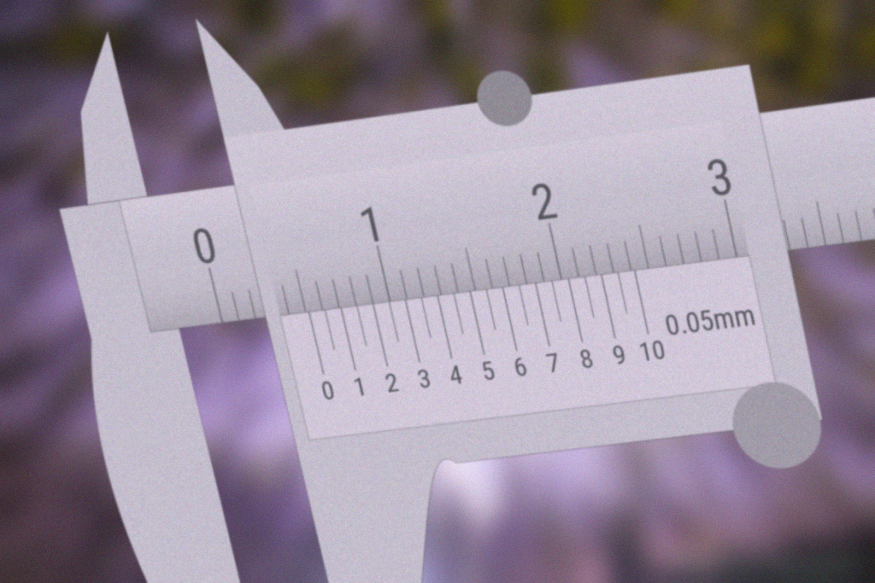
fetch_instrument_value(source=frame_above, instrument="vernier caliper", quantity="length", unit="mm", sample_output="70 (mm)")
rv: 5.2 (mm)
